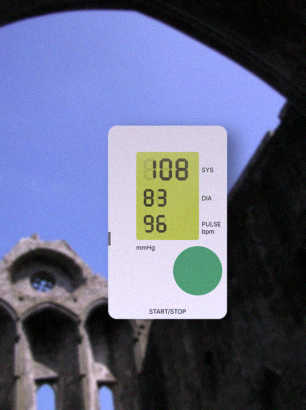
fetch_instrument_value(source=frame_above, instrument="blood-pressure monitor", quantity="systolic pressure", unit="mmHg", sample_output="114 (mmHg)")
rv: 108 (mmHg)
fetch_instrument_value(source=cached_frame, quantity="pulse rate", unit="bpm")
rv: 96 (bpm)
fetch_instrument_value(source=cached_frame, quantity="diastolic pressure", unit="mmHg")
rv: 83 (mmHg)
